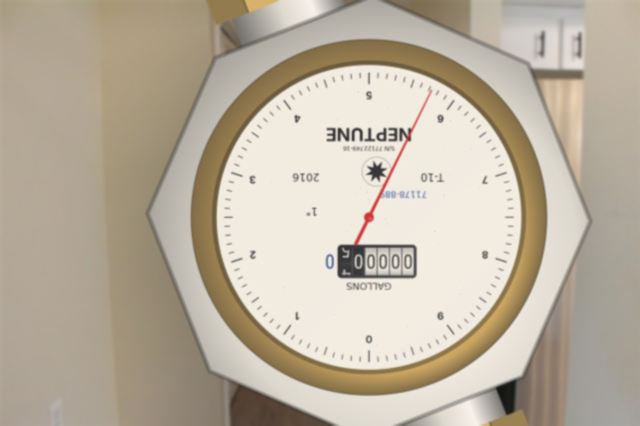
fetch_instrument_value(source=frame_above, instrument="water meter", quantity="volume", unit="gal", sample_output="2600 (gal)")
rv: 45.7 (gal)
